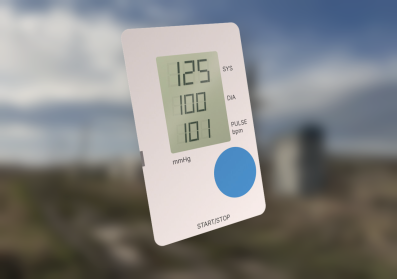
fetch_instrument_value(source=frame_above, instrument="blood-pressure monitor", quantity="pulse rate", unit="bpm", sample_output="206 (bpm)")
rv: 101 (bpm)
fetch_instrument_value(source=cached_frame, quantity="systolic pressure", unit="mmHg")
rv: 125 (mmHg)
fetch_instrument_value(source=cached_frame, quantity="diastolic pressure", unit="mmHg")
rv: 100 (mmHg)
